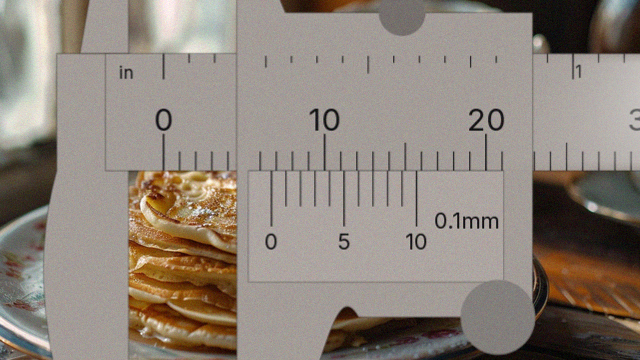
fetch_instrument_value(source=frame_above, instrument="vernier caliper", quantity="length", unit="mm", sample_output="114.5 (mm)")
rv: 6.7 (mm)
